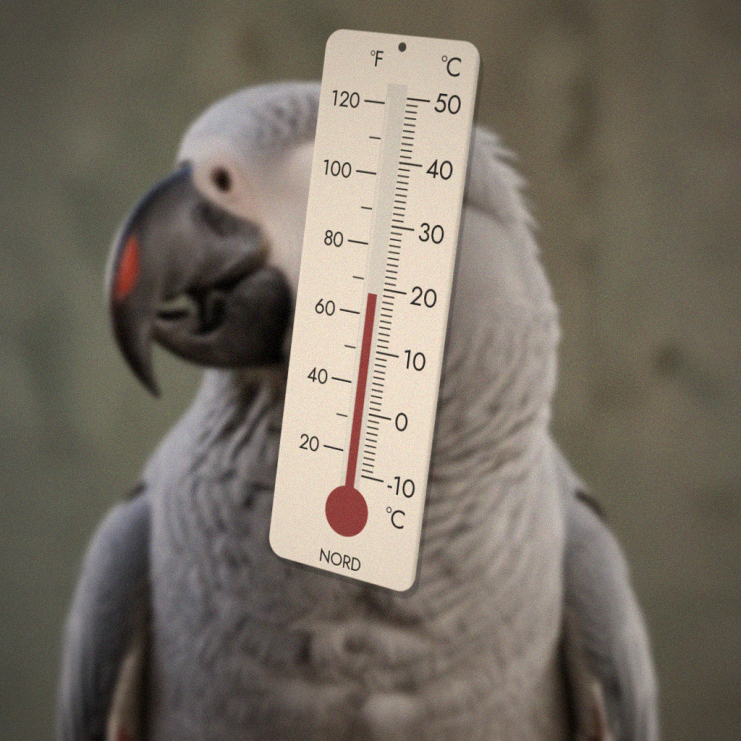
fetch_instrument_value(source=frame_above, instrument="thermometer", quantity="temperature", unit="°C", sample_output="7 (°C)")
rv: 19 (°C)
